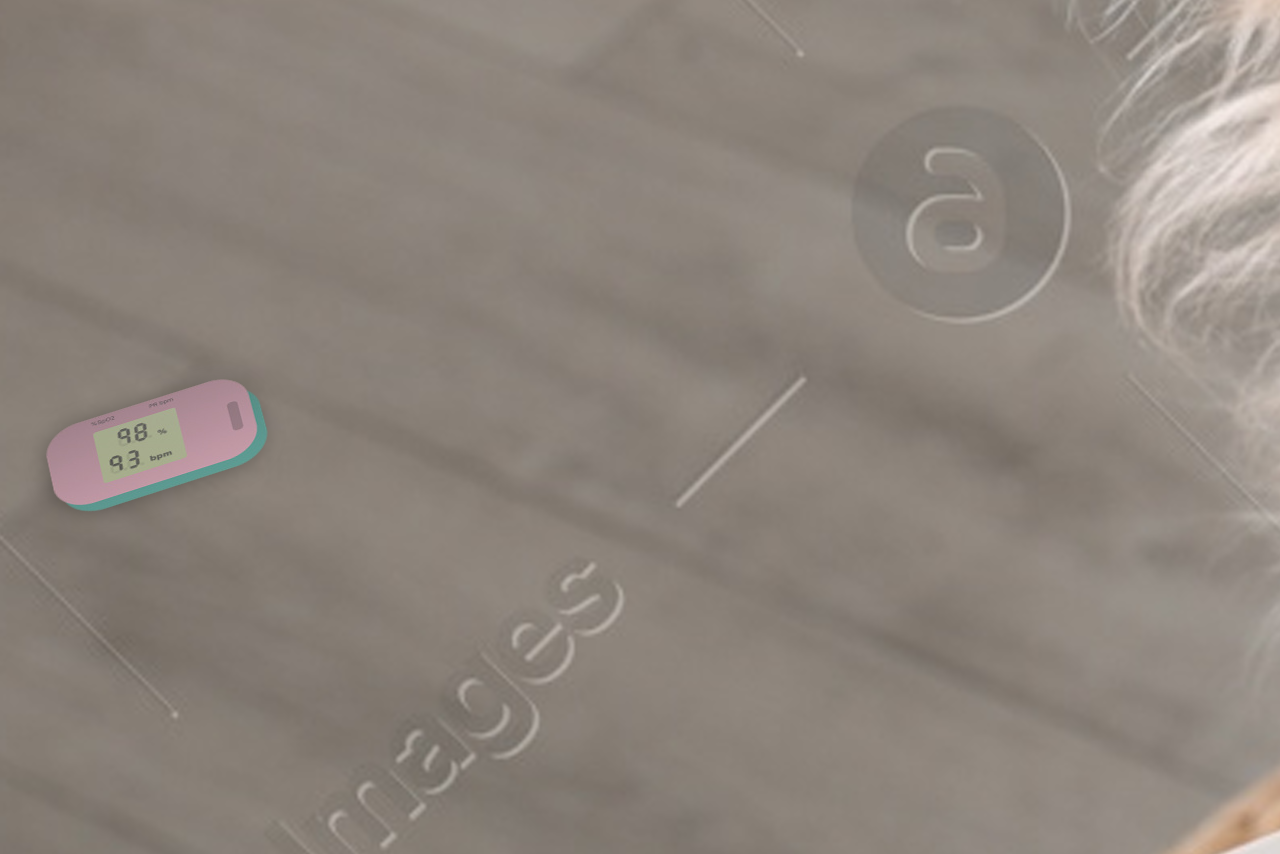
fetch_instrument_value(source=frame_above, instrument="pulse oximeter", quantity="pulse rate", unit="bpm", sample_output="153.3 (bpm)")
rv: 93 (bpm)
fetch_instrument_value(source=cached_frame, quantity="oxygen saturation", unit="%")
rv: 98 (%)
